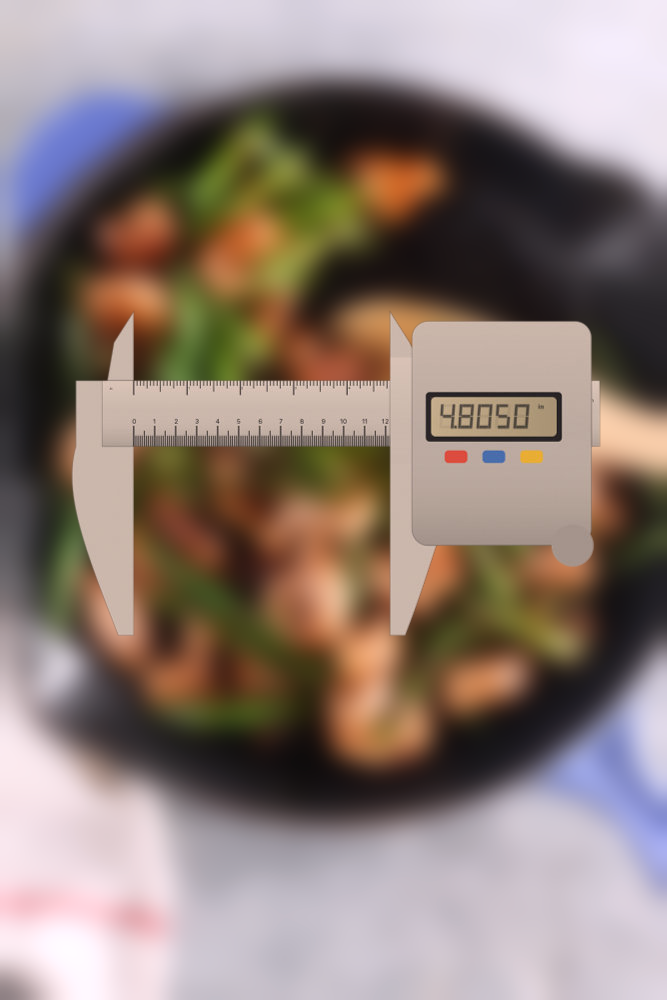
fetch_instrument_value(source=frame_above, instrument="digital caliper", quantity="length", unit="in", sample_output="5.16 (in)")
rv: 4.8050 (in)
